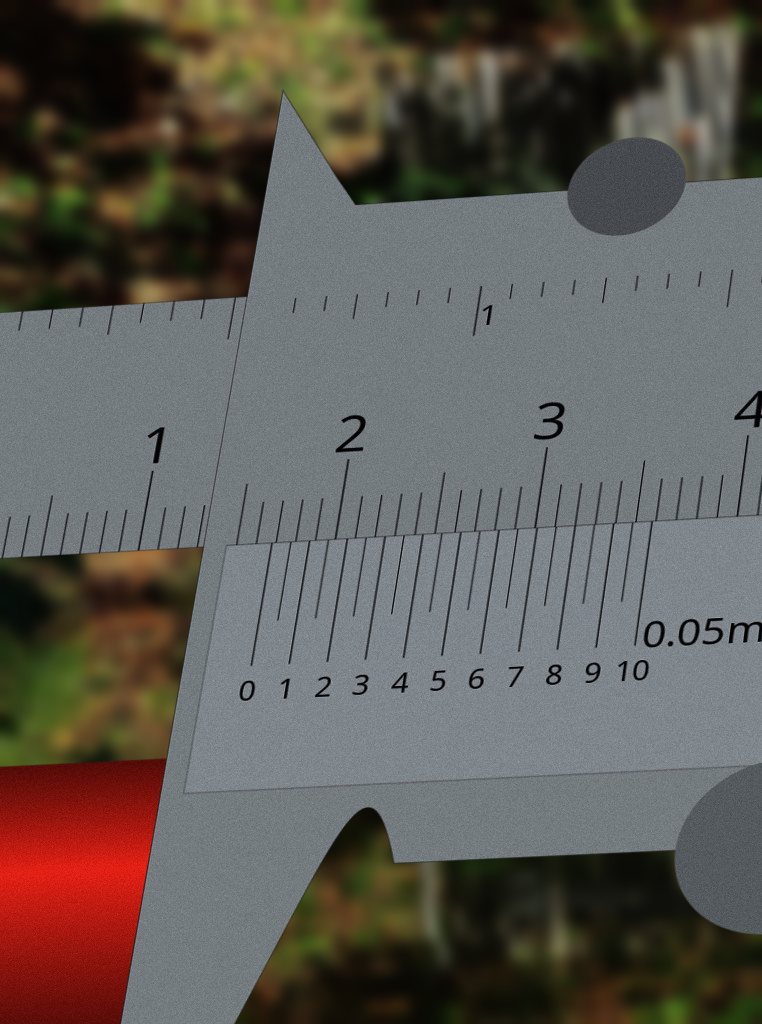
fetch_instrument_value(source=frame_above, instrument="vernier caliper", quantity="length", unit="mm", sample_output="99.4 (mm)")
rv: 16.8 (mm)
